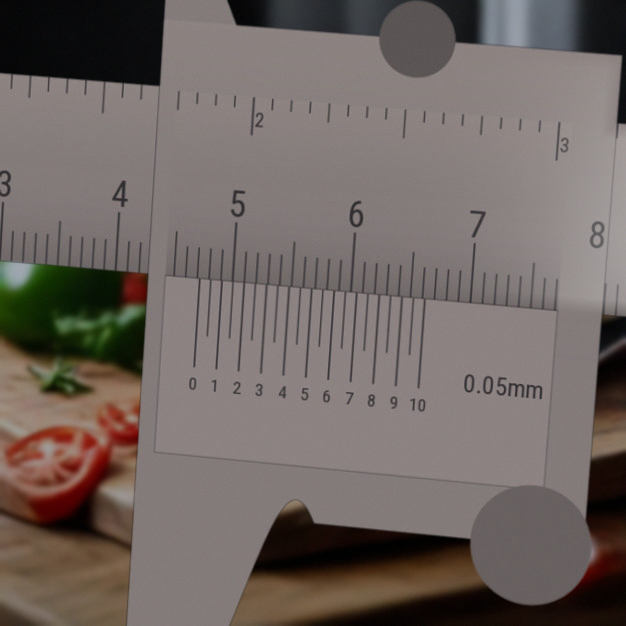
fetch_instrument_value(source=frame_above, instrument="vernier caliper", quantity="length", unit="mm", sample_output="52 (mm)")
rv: 47.2 (mm)
